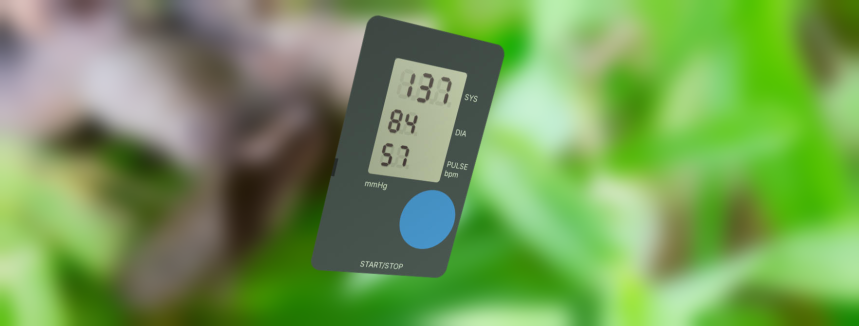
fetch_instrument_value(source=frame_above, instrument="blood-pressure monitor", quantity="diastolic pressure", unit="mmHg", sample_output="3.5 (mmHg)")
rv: 84 (mmHg)
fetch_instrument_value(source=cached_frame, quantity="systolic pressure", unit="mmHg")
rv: 137 (mmHg)
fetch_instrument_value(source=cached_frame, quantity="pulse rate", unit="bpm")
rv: 57 (bpm)
